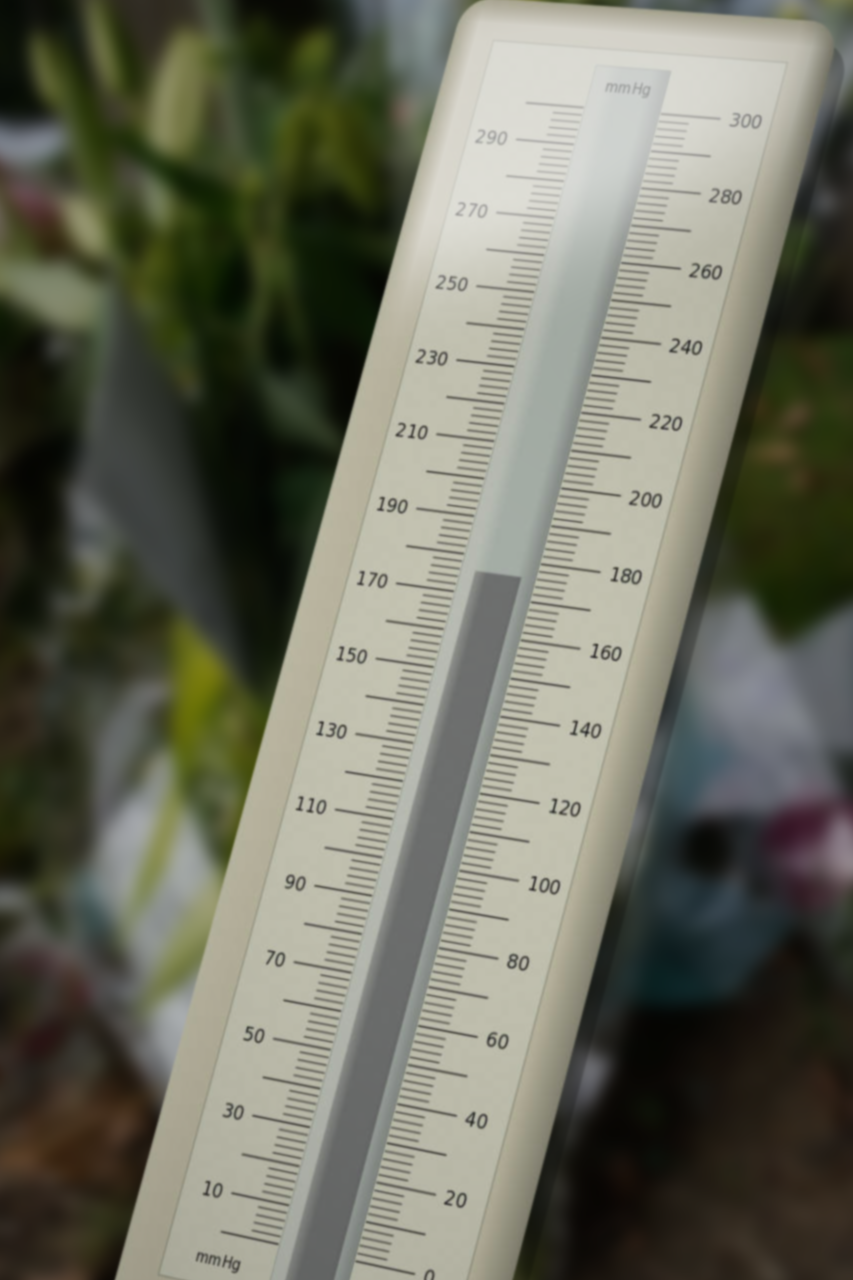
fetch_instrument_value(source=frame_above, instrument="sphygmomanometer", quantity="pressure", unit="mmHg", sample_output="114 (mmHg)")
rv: 176 (mmHg)
